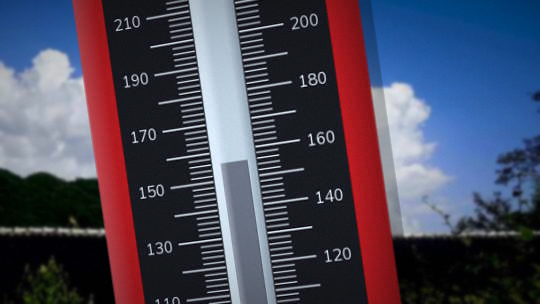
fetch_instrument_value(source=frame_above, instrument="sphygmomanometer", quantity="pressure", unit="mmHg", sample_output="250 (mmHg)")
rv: 156 (mmHg)
